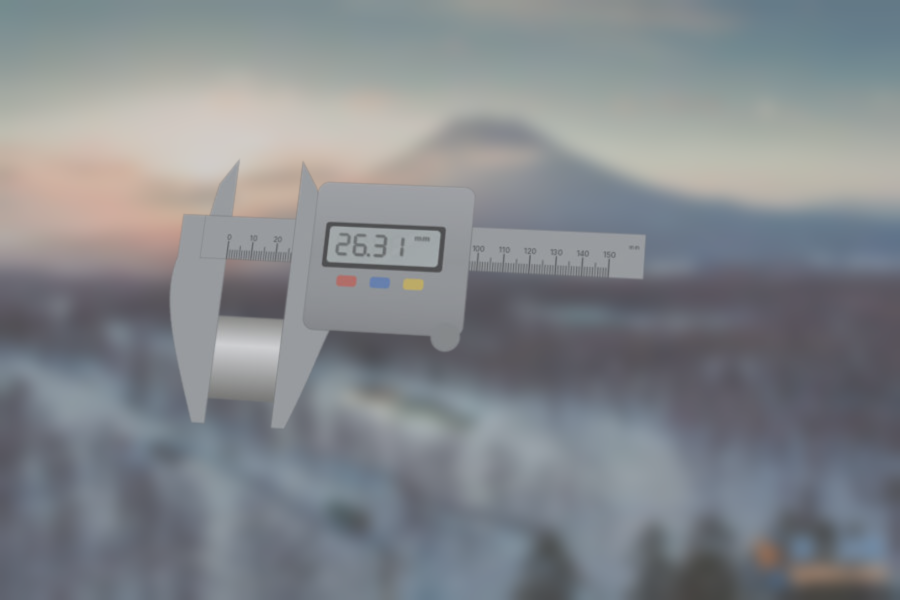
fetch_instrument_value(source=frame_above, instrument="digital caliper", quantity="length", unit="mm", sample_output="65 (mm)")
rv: 26.31 (mm)
